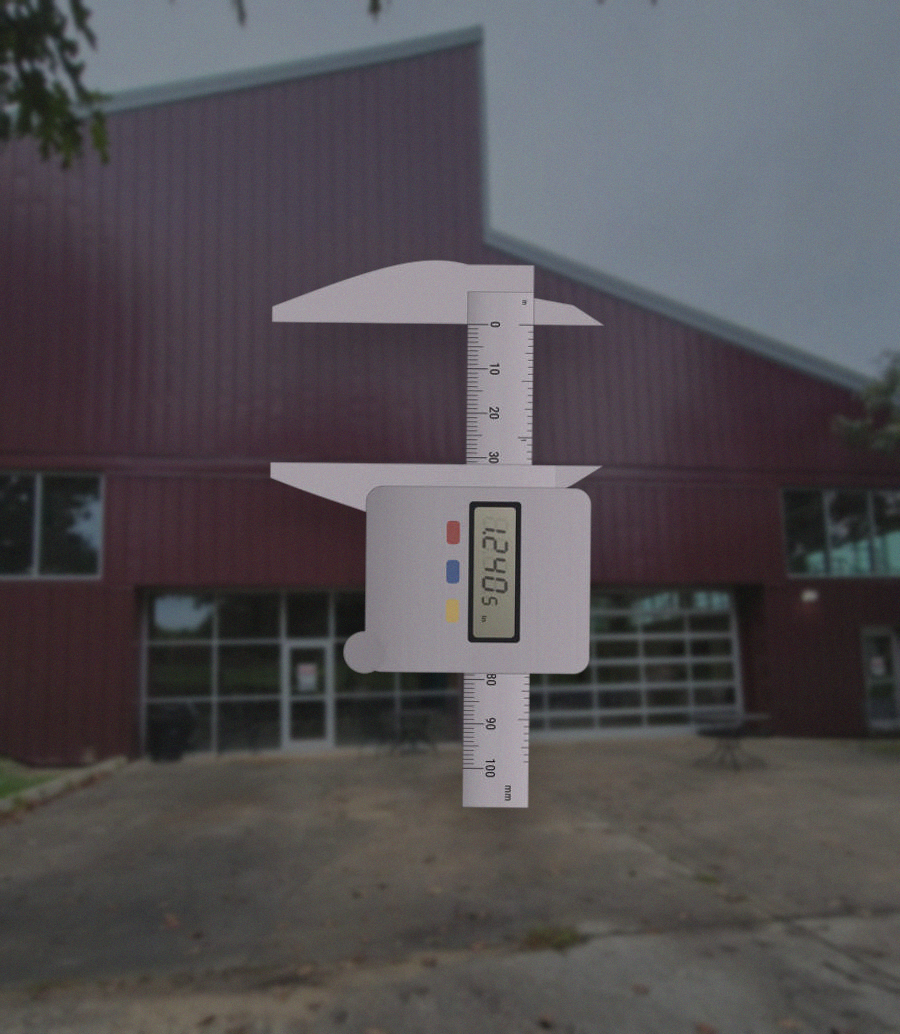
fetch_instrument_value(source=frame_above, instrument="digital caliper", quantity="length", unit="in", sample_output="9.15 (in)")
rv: 1.2405 (in)
